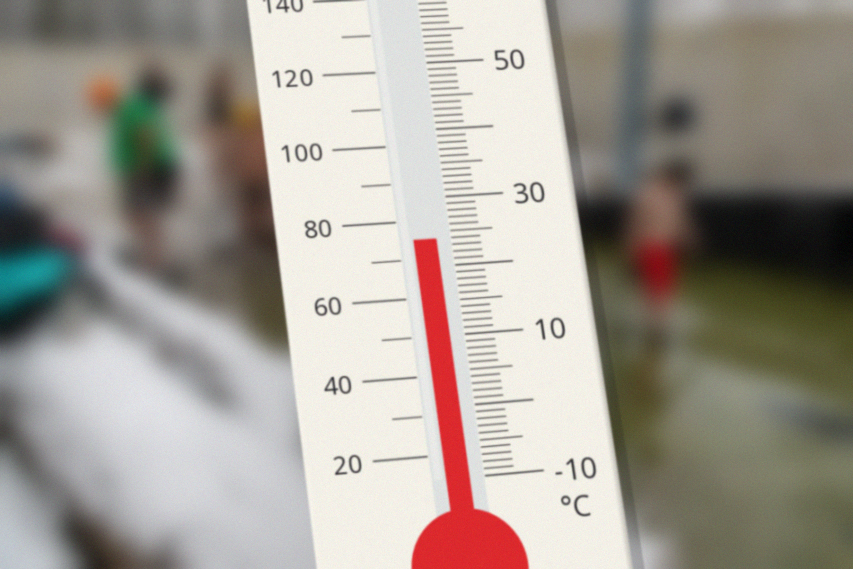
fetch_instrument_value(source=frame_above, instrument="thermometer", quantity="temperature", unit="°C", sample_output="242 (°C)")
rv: 24 (°C)
